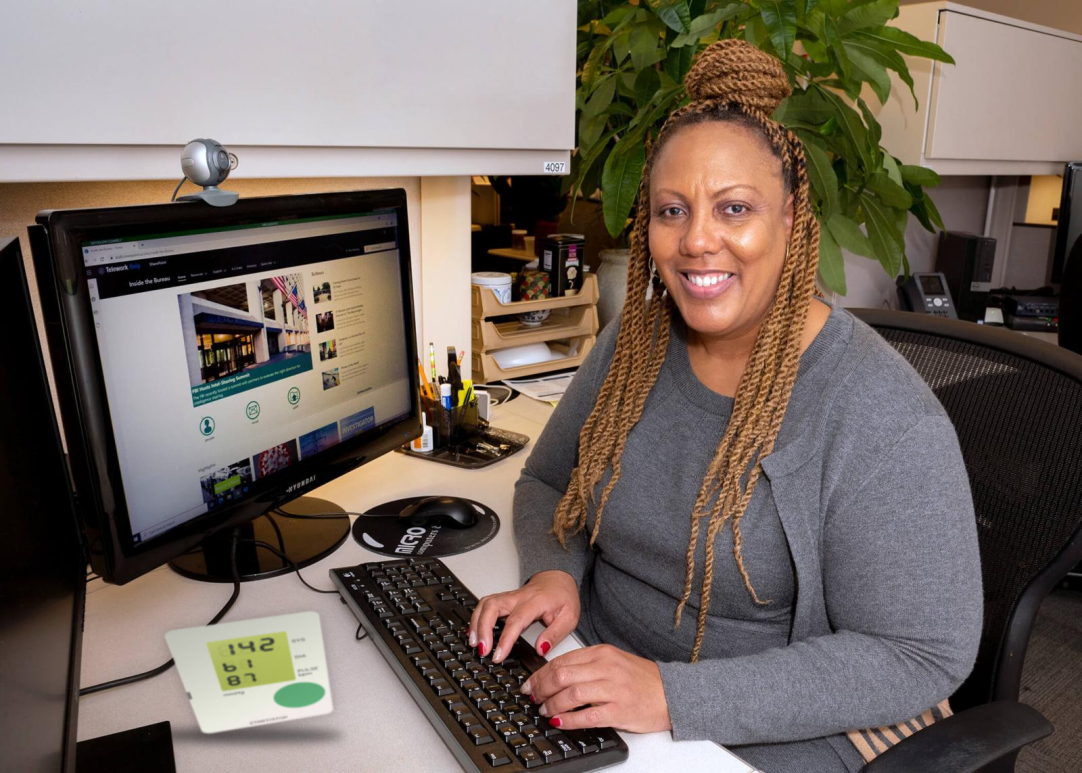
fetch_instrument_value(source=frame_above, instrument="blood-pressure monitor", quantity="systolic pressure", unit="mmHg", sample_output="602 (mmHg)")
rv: 142 (mmHg)
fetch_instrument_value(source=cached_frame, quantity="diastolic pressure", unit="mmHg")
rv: 61 (mmHg)
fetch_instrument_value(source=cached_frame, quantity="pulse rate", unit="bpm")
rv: 87 (bpm)
